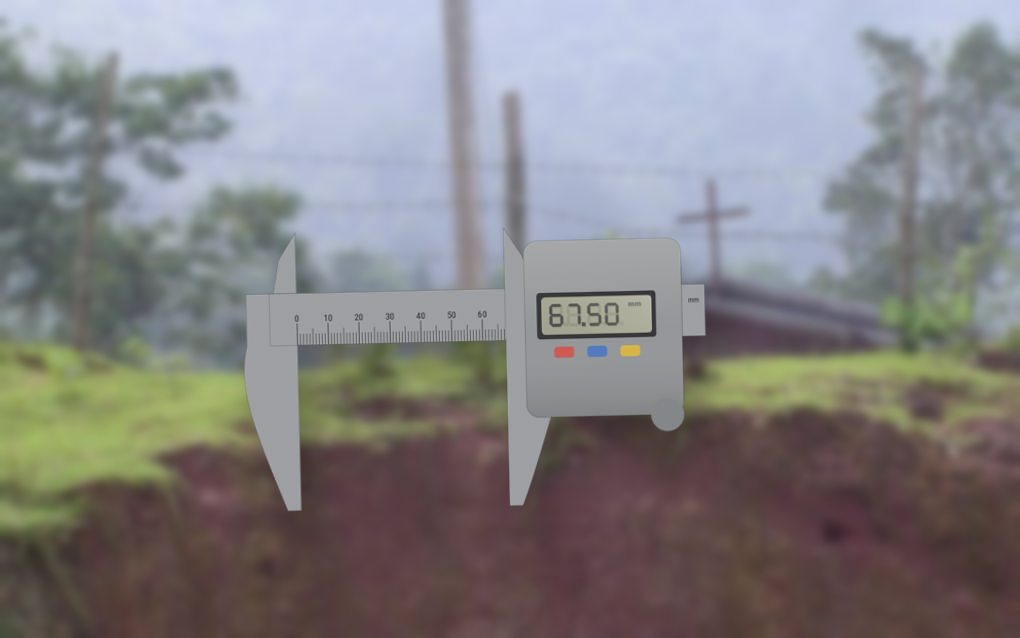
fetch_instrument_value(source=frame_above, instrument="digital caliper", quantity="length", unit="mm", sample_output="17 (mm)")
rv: 67.50 (mm)
